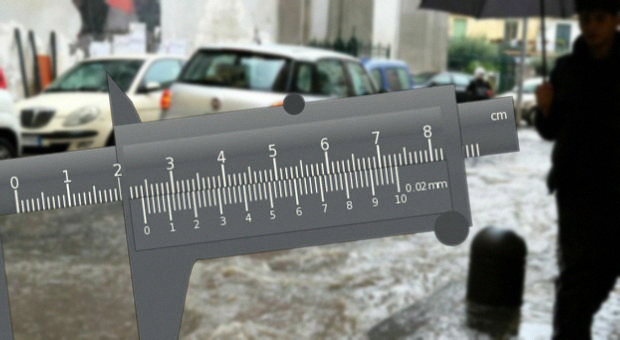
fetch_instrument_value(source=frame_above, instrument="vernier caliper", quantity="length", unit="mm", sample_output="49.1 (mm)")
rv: 24.0 (mm)
